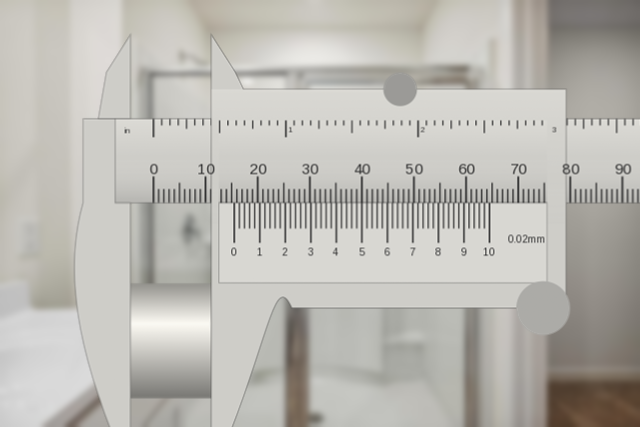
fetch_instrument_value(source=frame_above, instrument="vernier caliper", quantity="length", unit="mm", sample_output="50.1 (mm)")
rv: 15.5 (mm)
